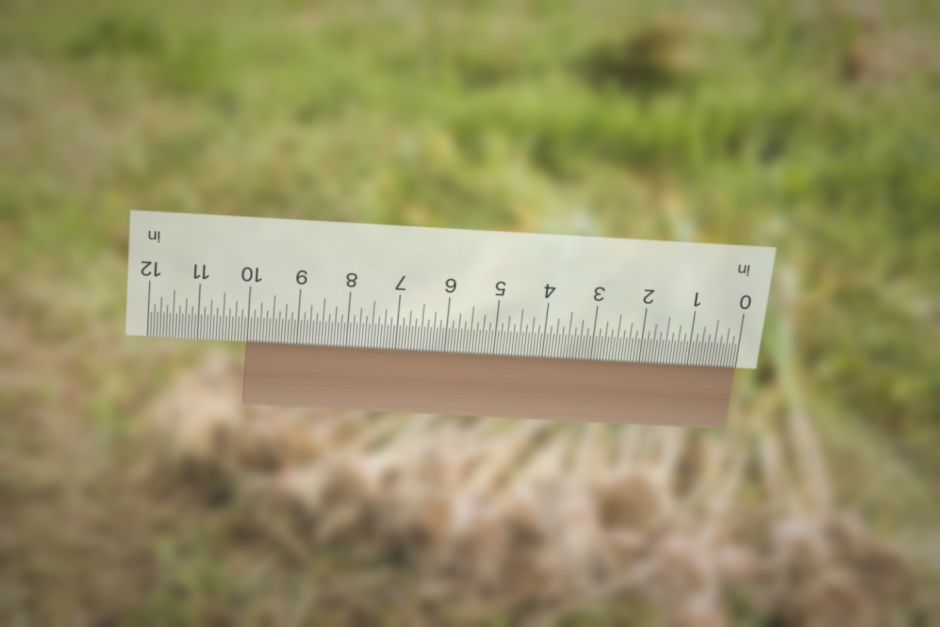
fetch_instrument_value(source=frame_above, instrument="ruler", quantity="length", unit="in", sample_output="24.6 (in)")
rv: 10 (in)
